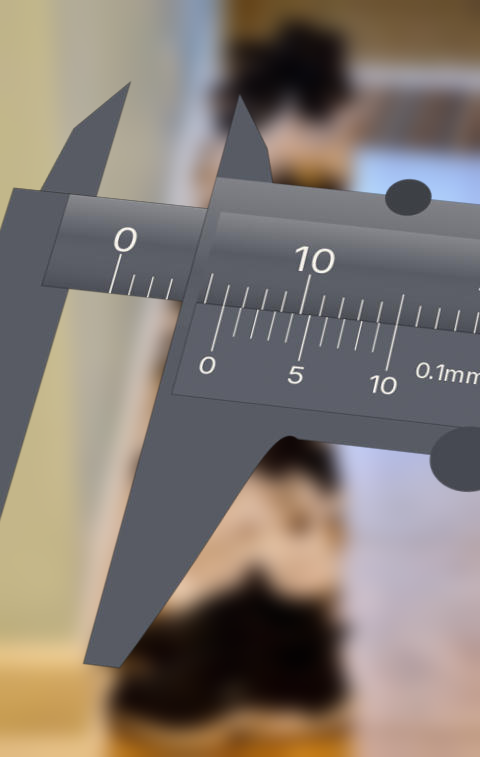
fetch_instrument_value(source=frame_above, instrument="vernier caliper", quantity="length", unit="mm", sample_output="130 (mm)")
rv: 6.0 (mm)
